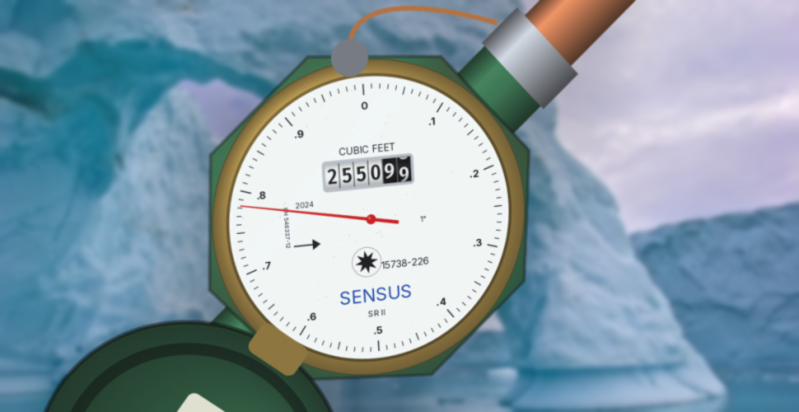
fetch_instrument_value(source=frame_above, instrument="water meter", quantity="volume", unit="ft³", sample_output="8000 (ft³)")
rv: 255098.78 (ft³)
